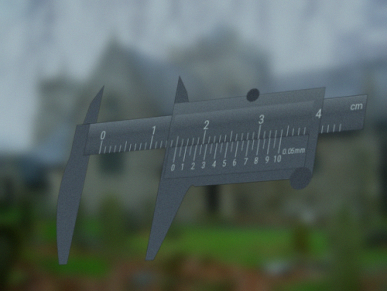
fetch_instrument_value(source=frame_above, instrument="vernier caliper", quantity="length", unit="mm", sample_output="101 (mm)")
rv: 15.0 (mm)
